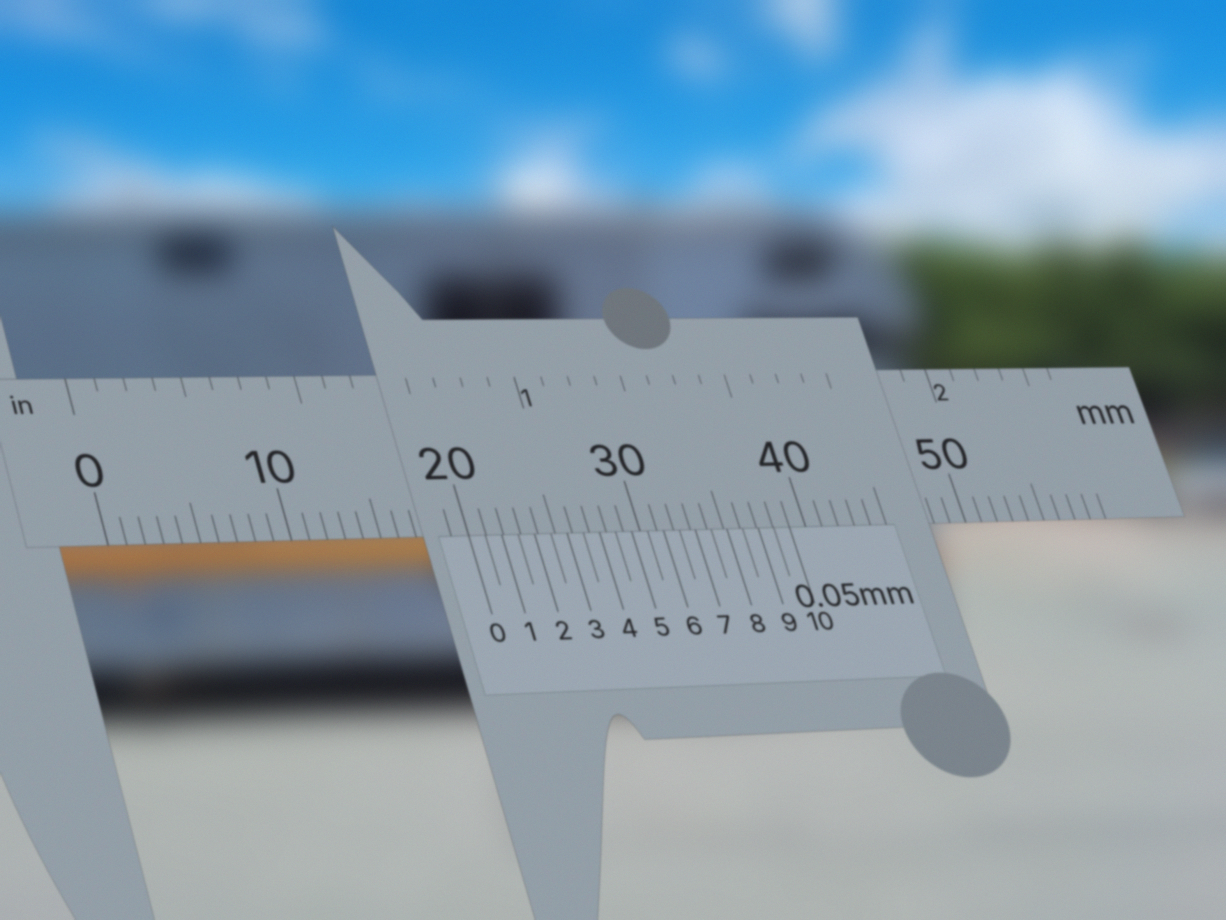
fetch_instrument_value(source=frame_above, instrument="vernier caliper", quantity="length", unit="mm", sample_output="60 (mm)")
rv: 20.0 (mm)
